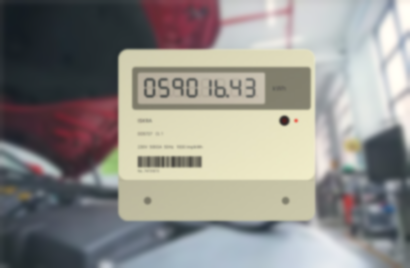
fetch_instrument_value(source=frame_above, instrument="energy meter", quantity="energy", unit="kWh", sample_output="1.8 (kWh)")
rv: 59016.43 (kWh)
